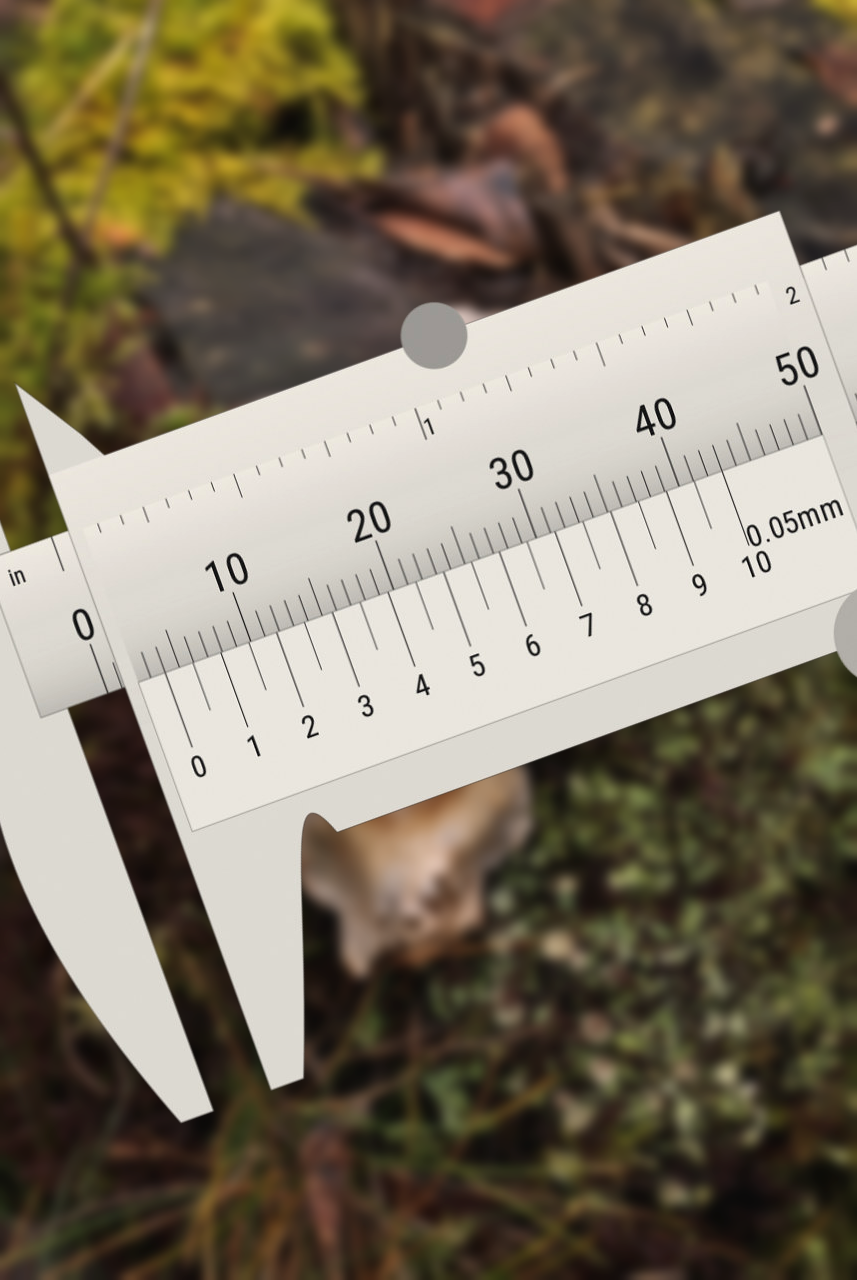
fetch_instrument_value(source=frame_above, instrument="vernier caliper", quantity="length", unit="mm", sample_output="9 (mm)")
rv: 4.0 (mm)
